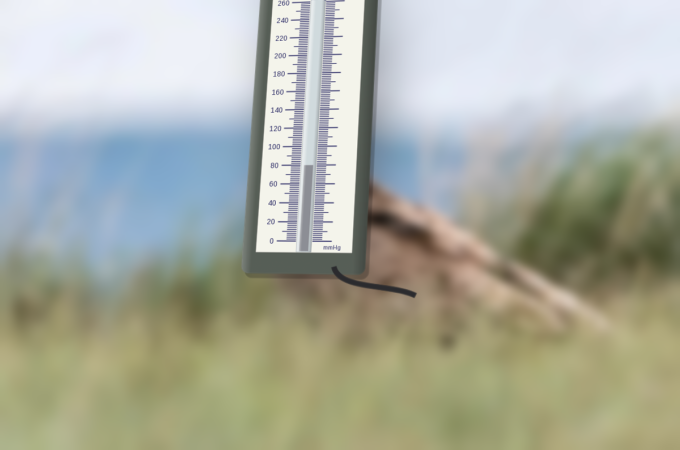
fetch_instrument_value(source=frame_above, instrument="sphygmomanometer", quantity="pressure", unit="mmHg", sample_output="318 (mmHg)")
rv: 80 (mmHg)
